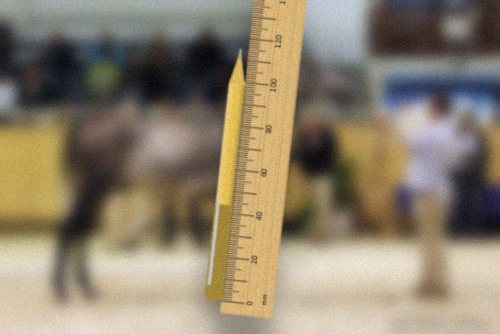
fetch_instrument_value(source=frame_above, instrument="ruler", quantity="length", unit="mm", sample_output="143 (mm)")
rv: 115 (mm)
